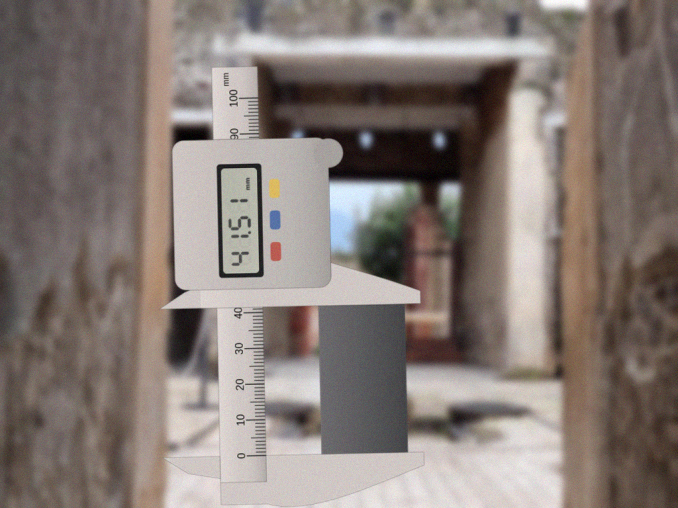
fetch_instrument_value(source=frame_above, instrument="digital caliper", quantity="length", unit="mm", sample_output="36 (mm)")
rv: 41.51 (mm)
